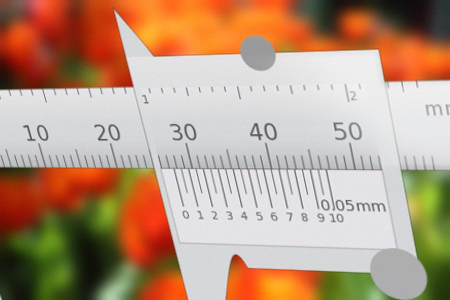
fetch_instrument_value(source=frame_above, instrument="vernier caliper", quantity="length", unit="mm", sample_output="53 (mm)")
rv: 27.6 (mm)
